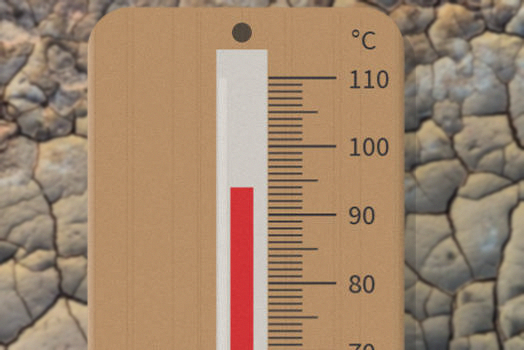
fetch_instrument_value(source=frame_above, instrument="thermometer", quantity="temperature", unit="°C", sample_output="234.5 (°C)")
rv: 94 (°C)
